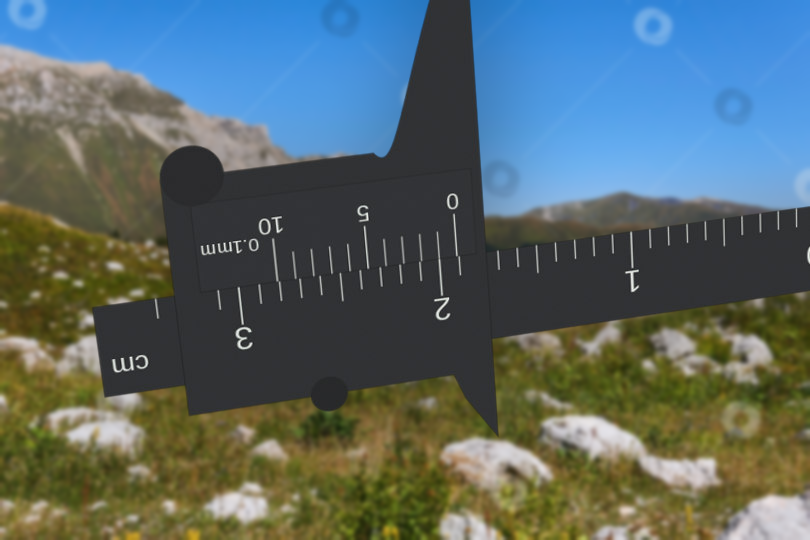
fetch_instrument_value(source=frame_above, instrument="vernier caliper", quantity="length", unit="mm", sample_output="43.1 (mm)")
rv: 19.1 (mm)
